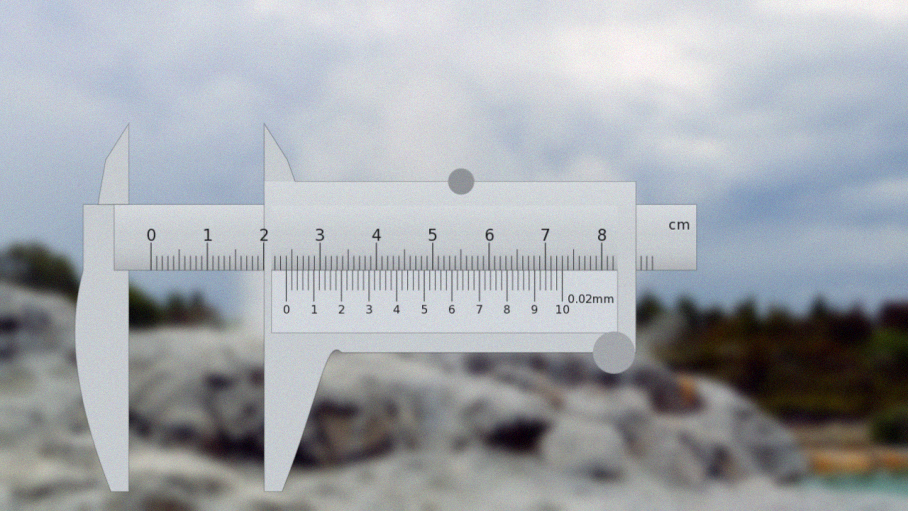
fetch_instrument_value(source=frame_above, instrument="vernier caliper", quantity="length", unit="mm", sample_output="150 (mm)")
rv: 24.0 (mm)
